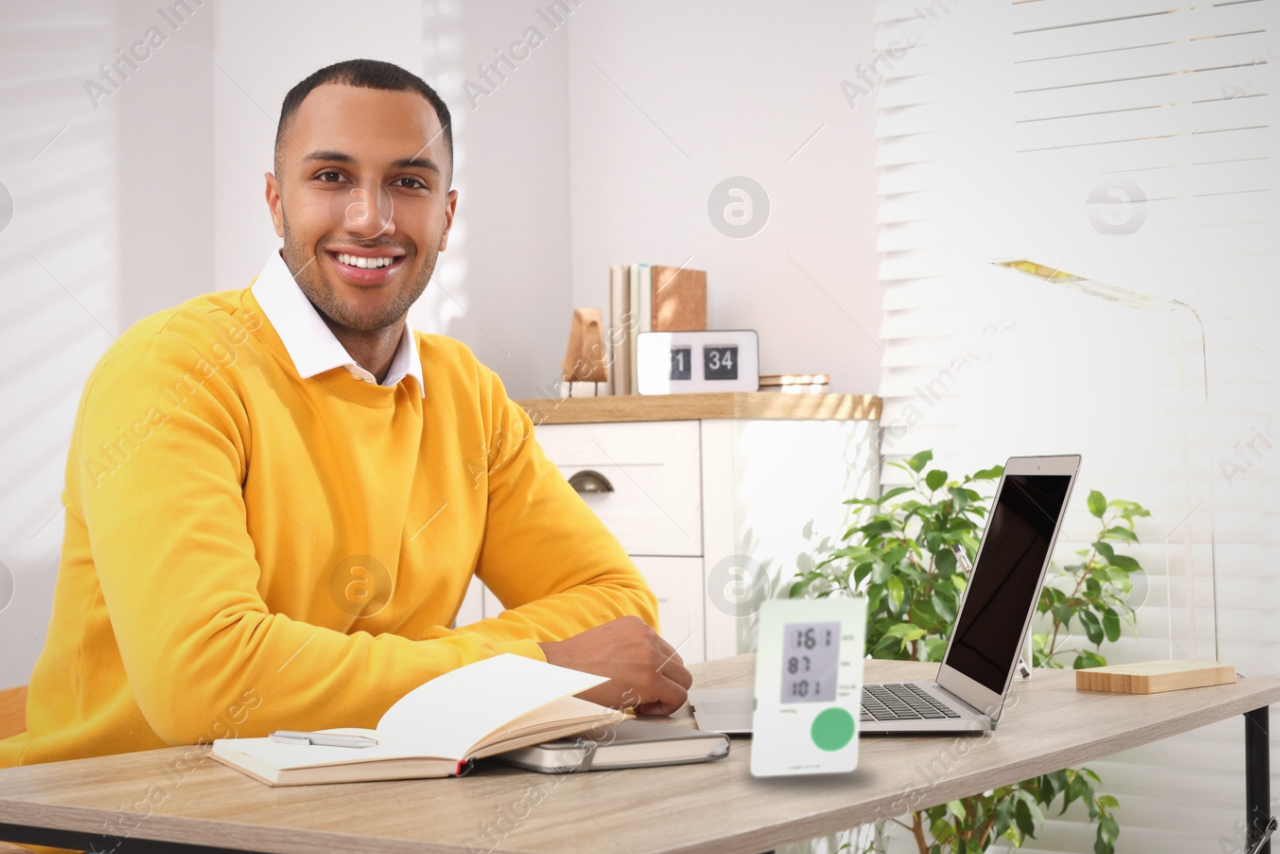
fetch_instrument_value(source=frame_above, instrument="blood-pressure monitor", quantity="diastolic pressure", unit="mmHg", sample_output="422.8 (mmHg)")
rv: 87 (mmHg)
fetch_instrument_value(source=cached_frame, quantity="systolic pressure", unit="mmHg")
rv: 161 (mmHg)
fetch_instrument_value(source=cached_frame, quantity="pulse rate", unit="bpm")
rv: 101 (bpm)
